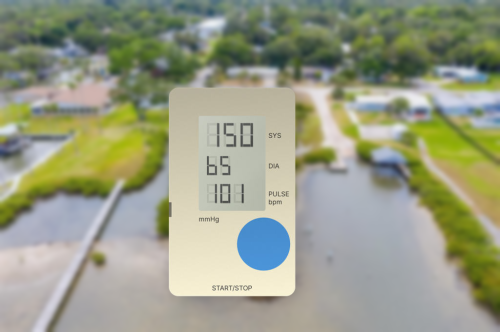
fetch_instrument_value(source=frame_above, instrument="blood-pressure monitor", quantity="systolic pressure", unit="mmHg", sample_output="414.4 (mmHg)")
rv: 150 (mmHg)
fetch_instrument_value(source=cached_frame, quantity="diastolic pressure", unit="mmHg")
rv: 65 (mmHg)
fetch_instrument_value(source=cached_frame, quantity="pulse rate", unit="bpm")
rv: 101 (bpm)
